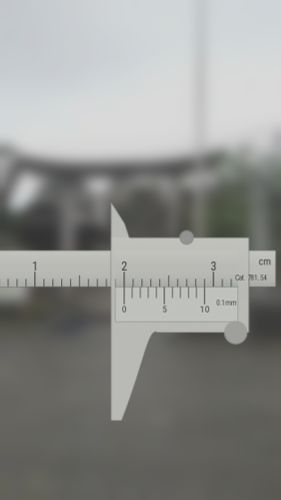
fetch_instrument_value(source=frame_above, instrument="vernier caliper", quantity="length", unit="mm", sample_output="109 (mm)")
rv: 20.0 (mm)
